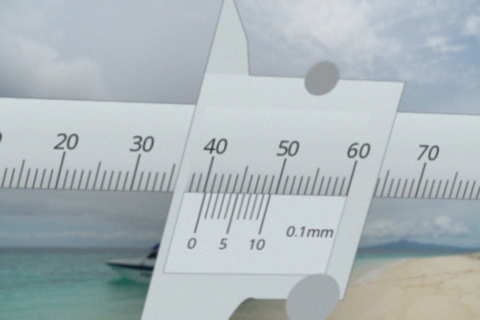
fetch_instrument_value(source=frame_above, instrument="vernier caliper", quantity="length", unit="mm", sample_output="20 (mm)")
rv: 40.2 (mm)
